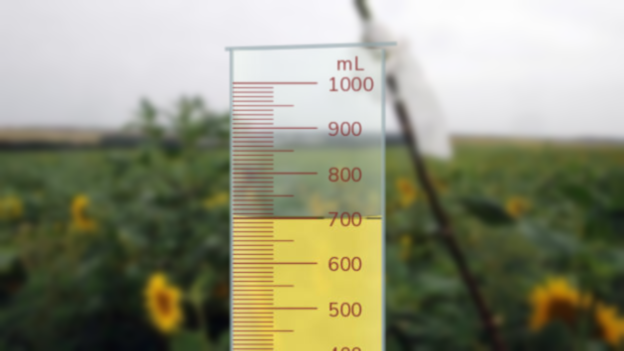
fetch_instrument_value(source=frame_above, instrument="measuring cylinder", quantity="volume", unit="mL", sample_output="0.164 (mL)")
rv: 700 (mL)
